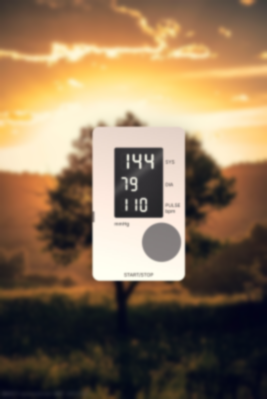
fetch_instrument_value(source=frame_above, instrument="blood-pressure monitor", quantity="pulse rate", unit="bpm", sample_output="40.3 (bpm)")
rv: 110 (bpm)
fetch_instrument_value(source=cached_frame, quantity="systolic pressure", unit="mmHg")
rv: 144 (mmHg)
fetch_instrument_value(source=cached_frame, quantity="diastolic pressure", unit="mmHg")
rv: 79 (mmHg)
